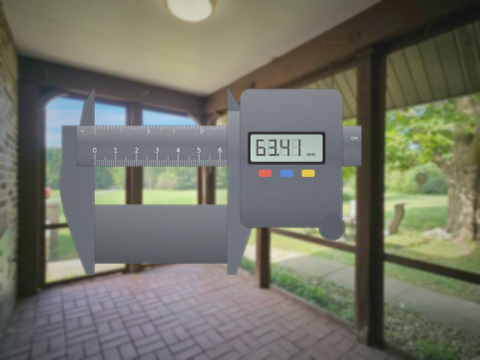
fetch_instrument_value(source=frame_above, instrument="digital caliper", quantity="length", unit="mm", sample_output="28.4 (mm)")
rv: 63.41 (mm)
